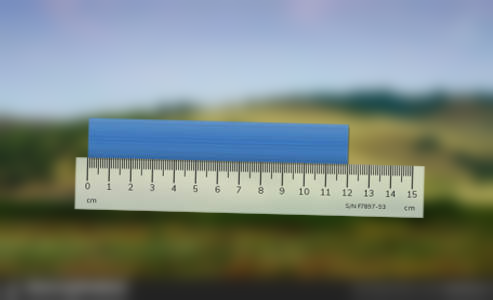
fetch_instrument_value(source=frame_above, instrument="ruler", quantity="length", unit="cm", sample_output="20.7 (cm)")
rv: 12 (cm)
